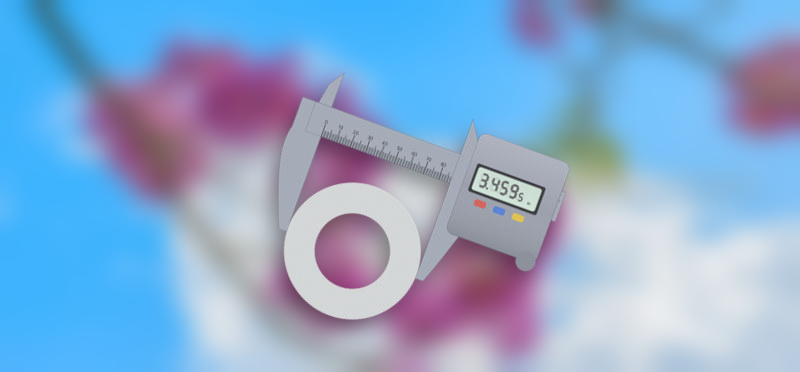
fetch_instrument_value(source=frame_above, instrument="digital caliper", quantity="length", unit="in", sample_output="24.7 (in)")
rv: 3.4595 (in)
